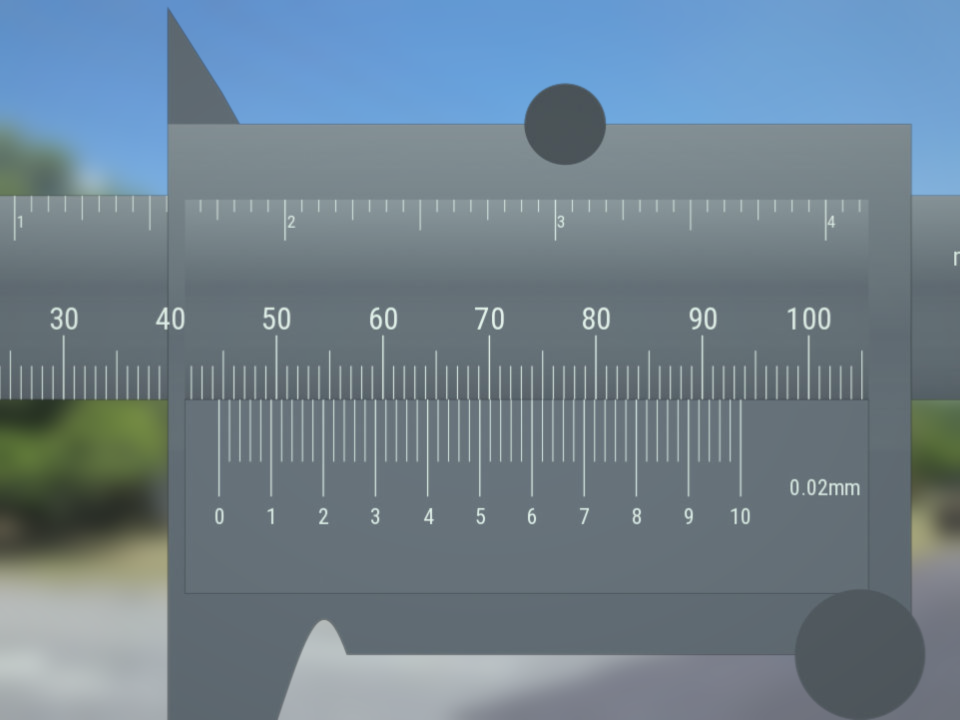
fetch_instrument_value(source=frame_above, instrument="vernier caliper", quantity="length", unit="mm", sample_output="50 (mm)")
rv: 44.6 (mm)
